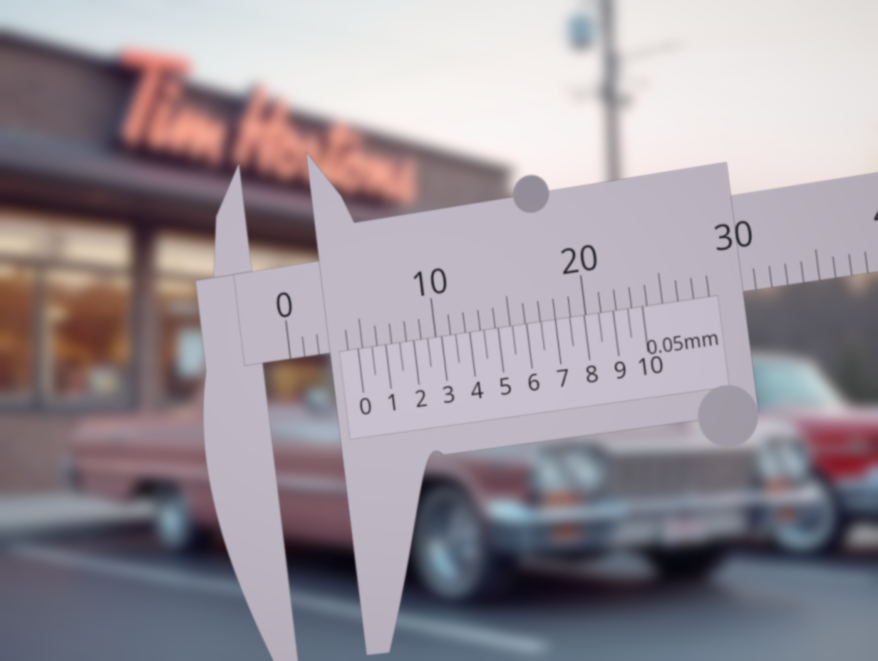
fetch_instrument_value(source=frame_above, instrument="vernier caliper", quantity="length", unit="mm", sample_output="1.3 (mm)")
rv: 4.7 (mm)
